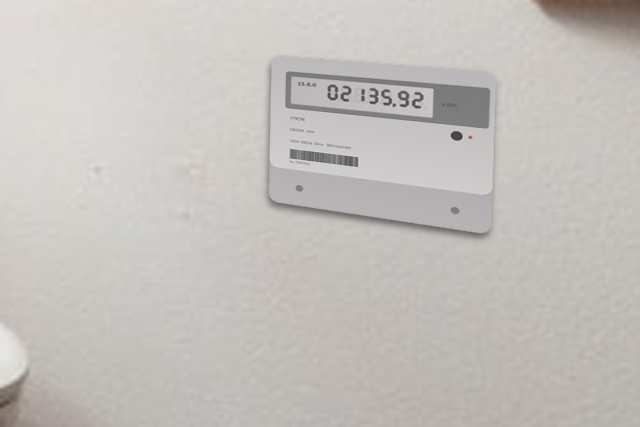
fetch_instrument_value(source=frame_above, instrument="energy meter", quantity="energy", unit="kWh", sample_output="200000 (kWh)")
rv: 2135.92 (kWh)
